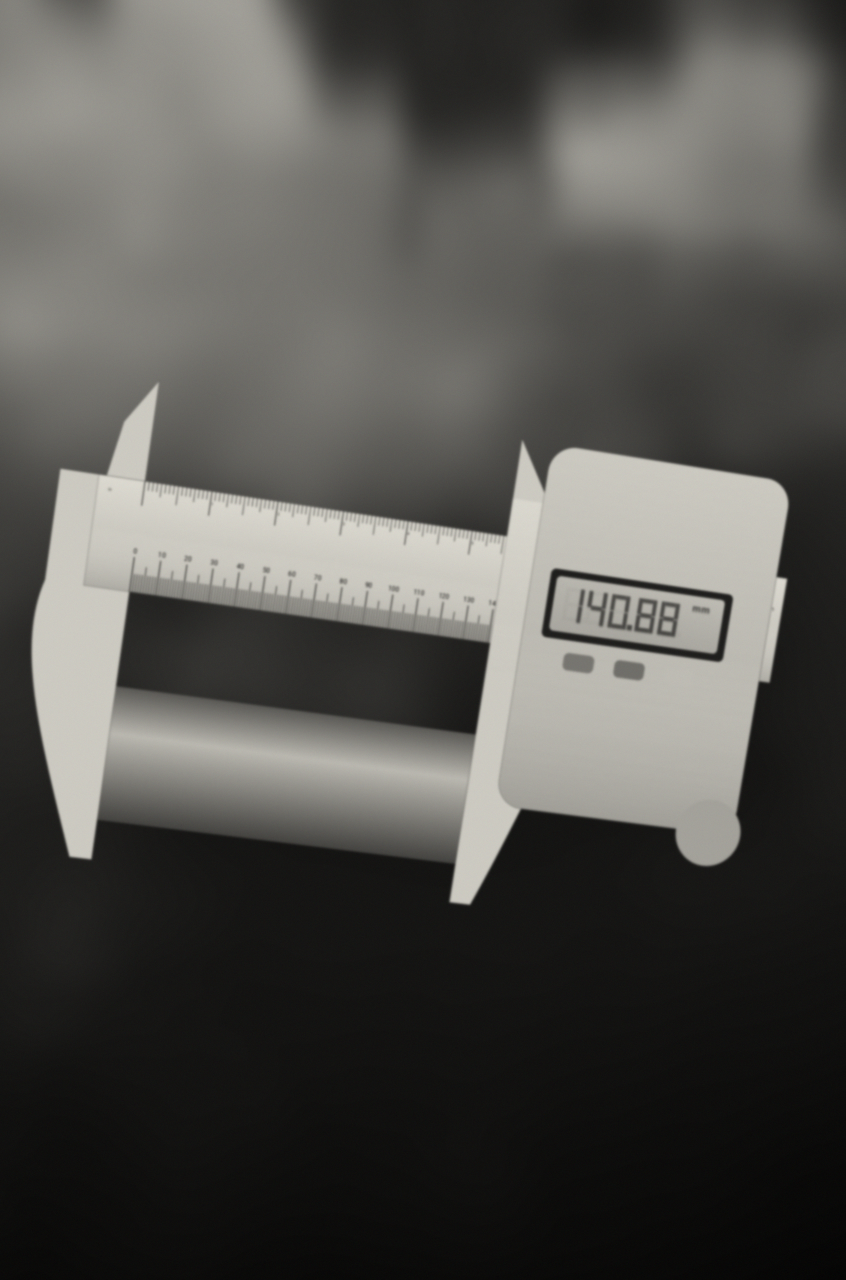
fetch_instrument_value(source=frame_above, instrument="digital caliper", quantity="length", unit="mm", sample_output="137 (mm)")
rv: 140.88 (mm)
